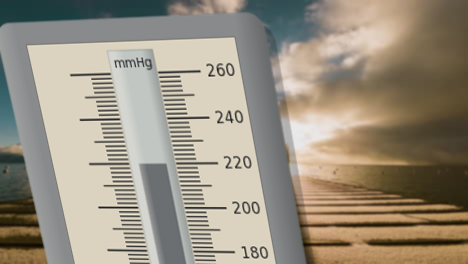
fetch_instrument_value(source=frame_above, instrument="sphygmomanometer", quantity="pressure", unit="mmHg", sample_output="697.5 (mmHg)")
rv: 220 (mmHg)
